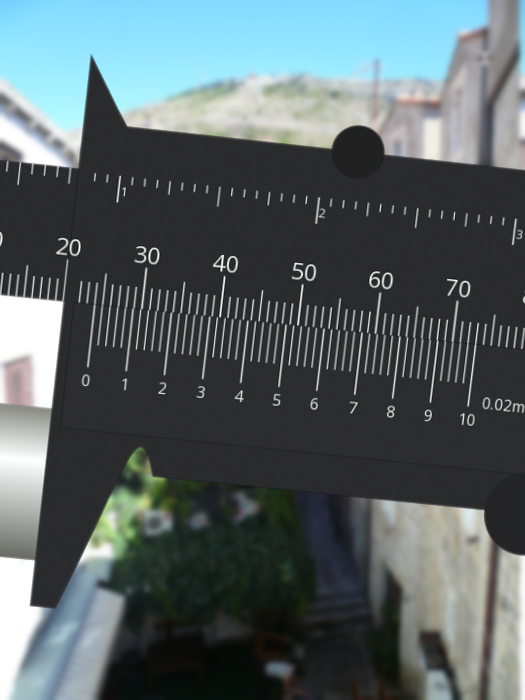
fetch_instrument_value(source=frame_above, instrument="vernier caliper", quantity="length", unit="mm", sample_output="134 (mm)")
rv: 24.0 (mm)
